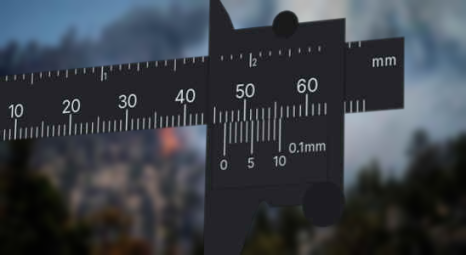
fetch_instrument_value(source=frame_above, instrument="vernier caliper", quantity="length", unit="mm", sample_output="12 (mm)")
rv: 46.8 (mm)
